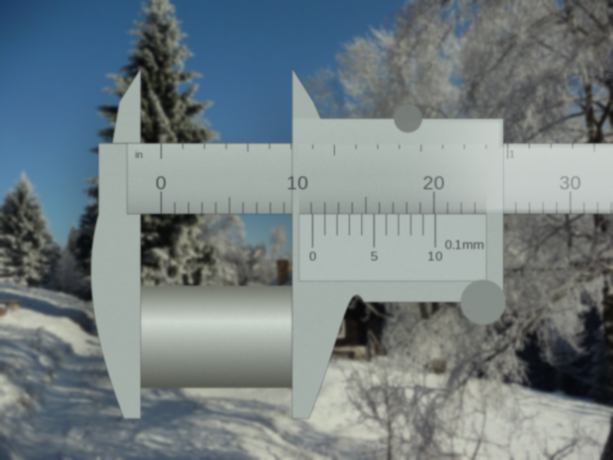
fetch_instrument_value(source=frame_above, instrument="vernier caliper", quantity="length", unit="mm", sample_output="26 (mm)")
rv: 11.1 (mm)
